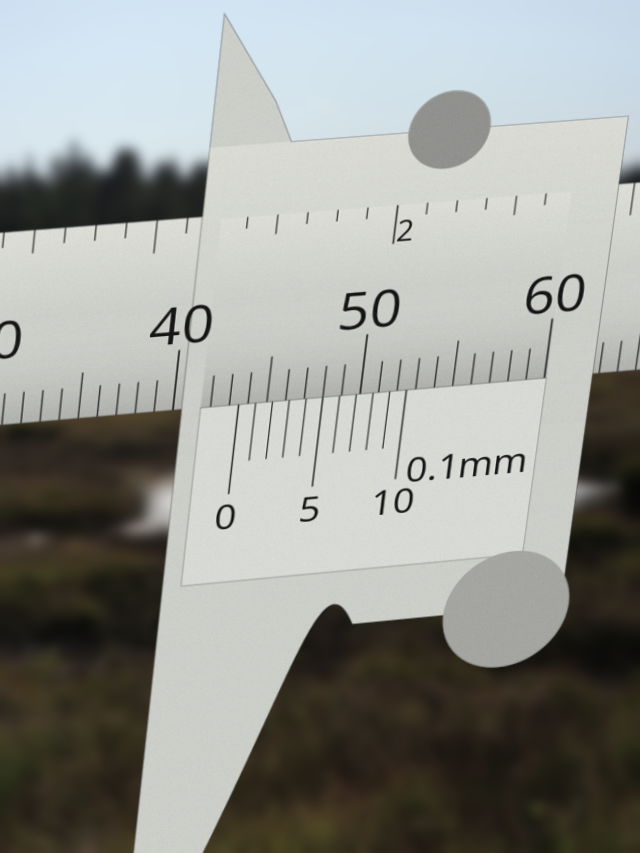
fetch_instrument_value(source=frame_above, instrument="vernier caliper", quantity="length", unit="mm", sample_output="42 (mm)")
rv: 43.5 (mm)
